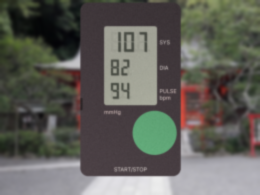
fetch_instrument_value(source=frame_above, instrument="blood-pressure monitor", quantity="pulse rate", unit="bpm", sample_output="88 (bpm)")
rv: 94 (bpm)
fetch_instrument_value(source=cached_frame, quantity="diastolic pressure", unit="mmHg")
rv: 82 (mmHg)
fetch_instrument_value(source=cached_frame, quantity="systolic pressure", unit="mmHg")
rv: 107 (mmHg)
